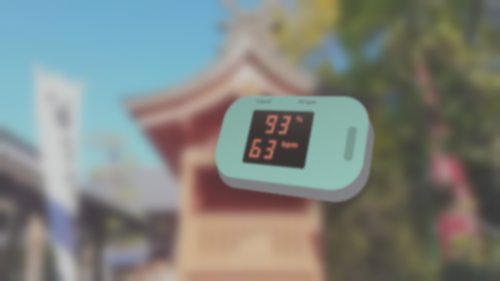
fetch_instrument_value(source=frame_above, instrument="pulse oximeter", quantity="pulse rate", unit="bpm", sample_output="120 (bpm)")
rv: 63 (bpm)
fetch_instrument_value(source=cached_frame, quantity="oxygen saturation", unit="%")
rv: 93 (%)
